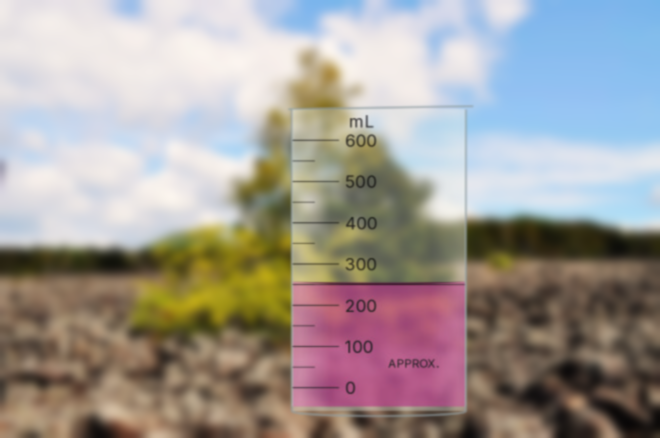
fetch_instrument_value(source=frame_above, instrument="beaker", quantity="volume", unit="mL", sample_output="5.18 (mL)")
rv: 250 (mL)
